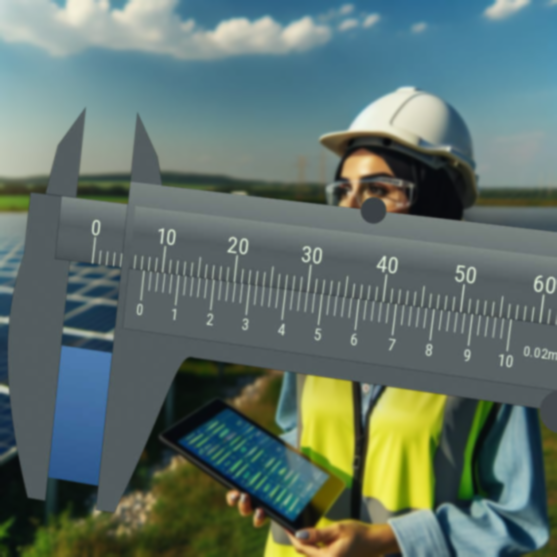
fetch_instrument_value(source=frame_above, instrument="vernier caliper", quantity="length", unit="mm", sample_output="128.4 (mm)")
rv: 7.4 (mm)
